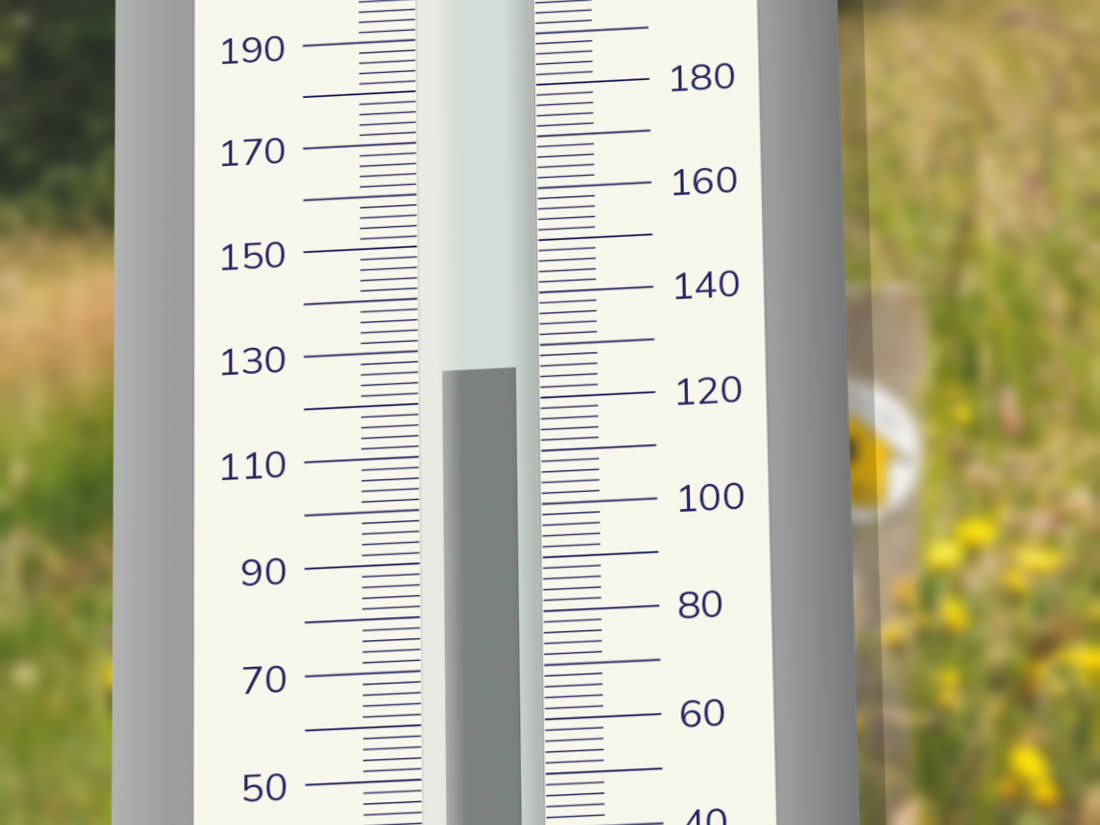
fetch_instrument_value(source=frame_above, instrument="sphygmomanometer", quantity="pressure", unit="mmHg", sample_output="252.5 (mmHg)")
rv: 126 (mmHg)
